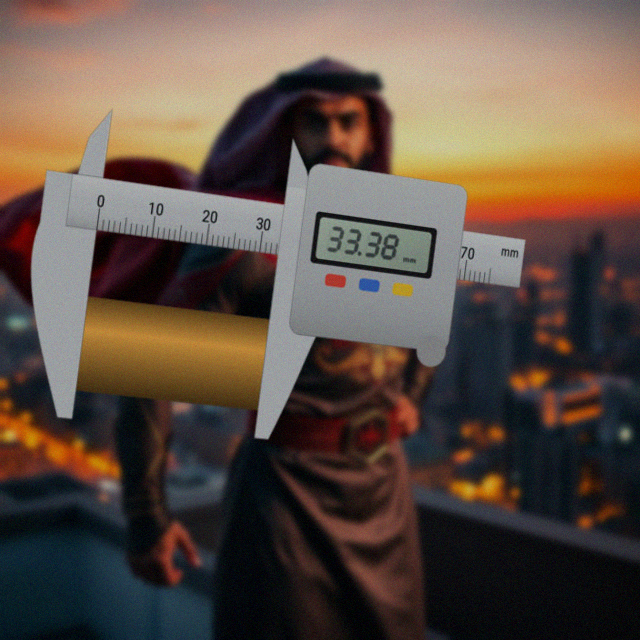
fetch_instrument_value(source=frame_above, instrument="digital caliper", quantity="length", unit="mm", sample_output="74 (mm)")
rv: 33.38 (mm)
